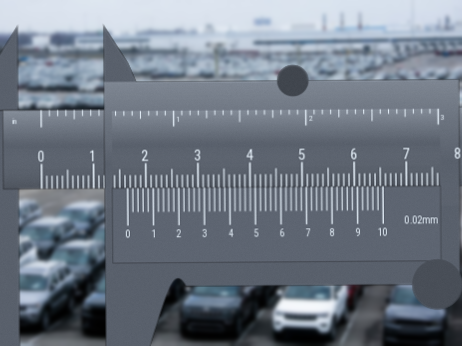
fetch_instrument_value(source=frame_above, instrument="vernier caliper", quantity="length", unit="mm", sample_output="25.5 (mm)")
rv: 16.5 (mm)
